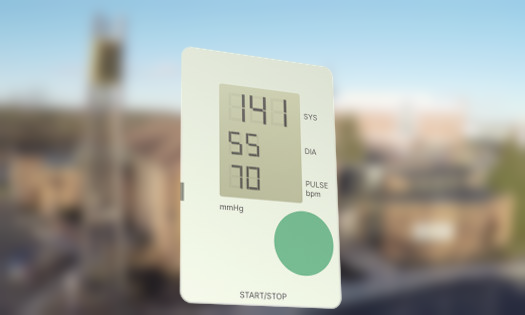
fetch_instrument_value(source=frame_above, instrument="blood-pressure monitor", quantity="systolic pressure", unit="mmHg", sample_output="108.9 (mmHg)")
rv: 141 (mmHg)
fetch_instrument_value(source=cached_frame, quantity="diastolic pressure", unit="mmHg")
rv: 55 (mmHg)
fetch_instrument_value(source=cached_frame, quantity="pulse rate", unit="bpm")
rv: 70 (bpm)
